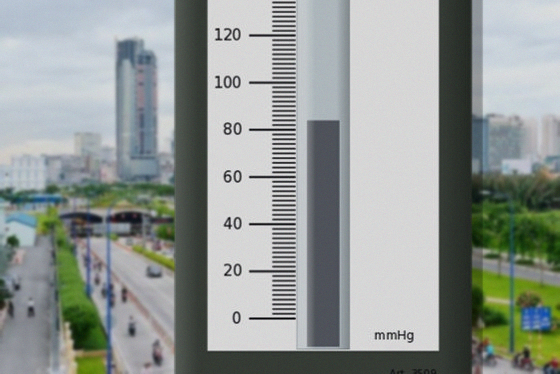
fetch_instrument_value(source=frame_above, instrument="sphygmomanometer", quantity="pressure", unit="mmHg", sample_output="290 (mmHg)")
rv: 84 (mmHg)
